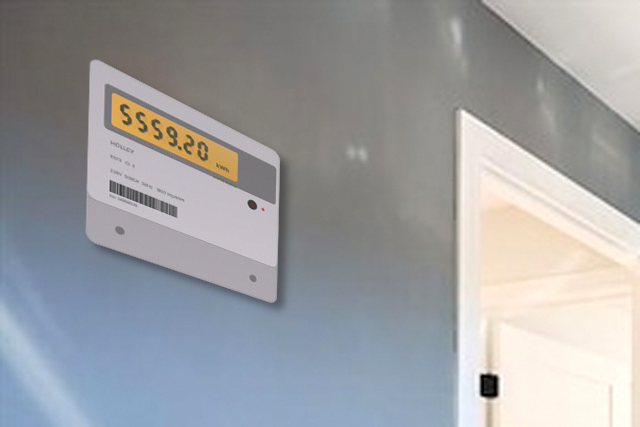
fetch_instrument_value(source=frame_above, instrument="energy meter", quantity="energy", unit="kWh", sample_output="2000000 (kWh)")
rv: 5559.20 (kWh)
